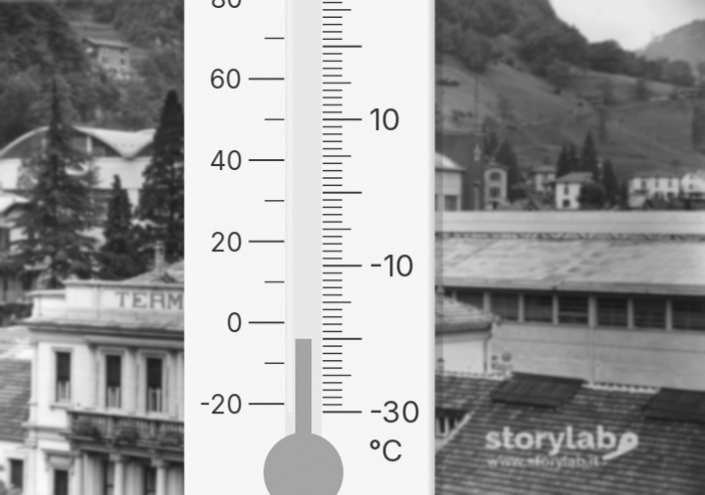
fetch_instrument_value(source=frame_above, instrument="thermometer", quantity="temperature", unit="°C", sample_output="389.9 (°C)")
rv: -20 (°C)
